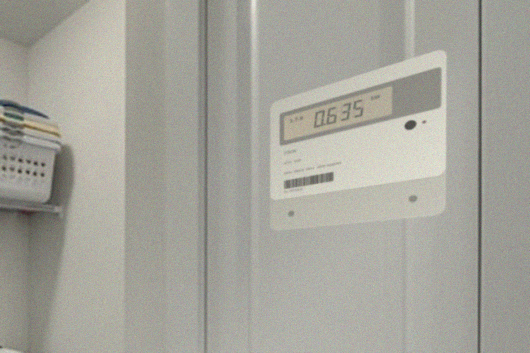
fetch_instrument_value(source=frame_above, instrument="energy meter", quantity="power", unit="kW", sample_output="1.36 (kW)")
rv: 0.635 (kW)
